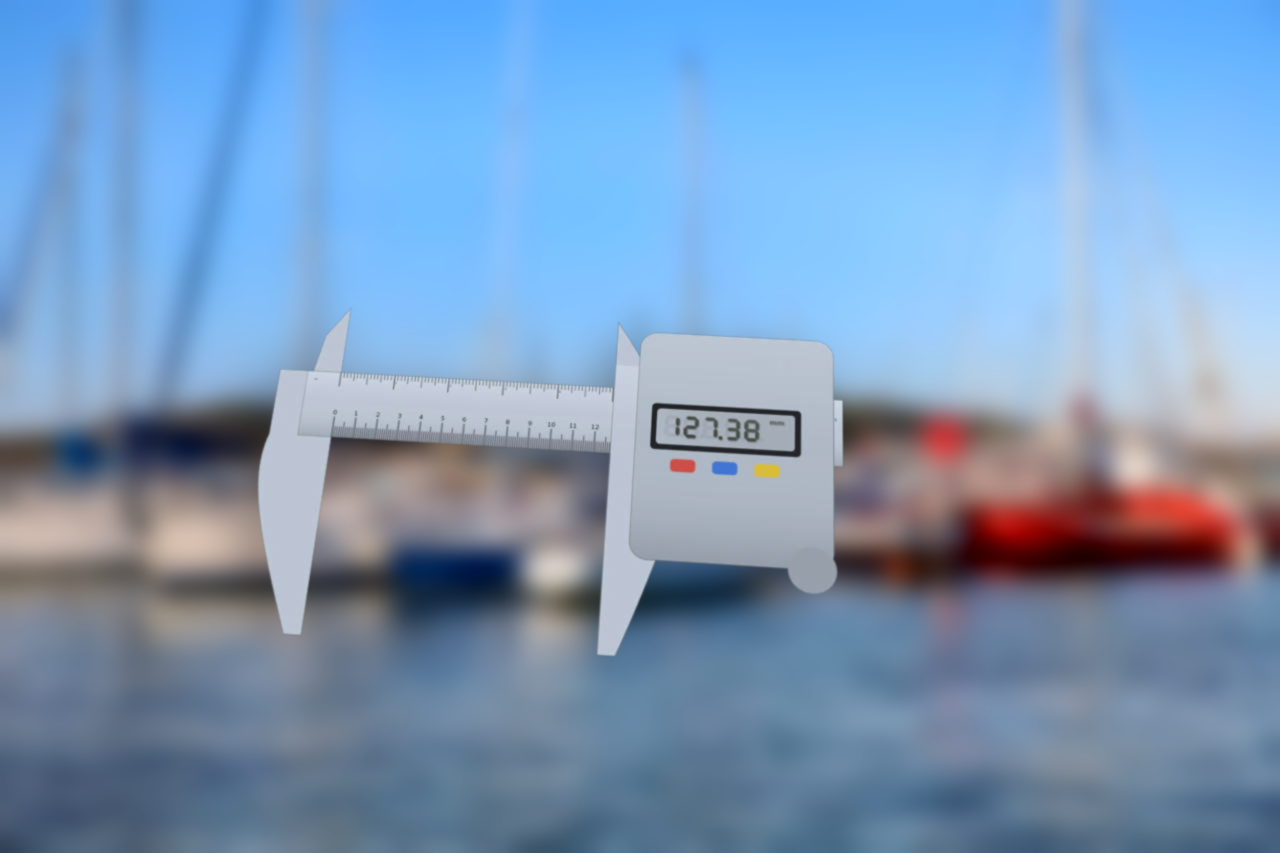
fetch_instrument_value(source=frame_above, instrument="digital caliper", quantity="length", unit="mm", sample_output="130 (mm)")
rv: 127.38 (mm)
